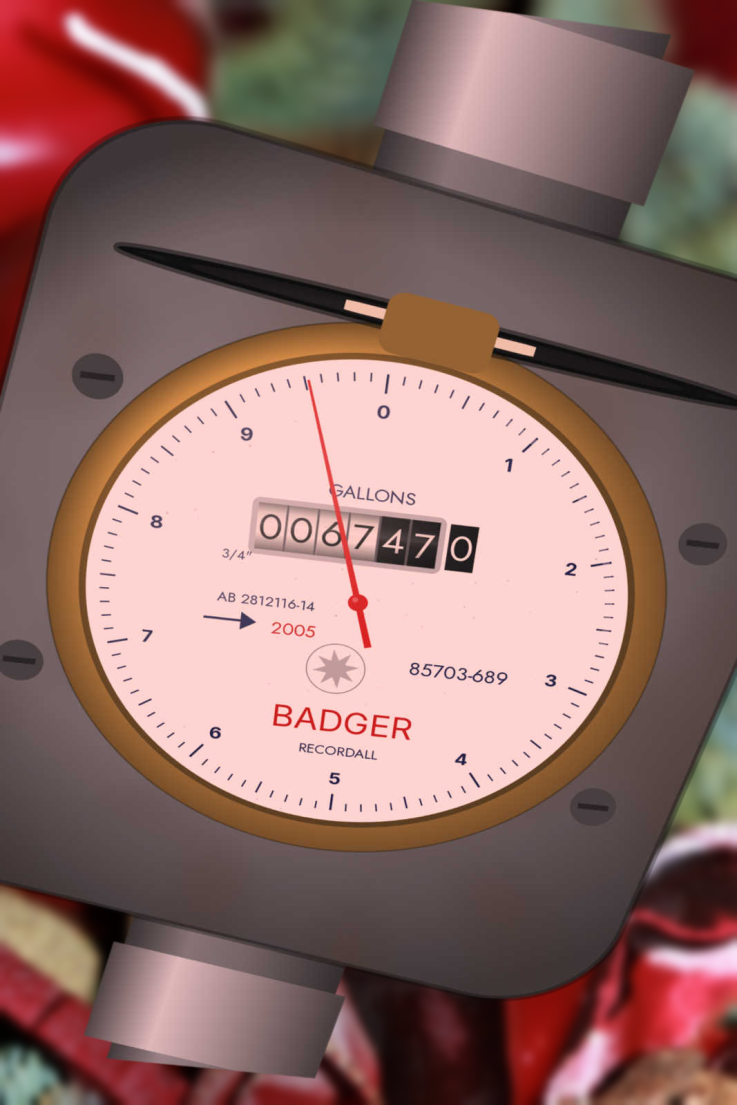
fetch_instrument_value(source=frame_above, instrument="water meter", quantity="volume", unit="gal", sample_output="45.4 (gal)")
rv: 67469.5 (gal)
